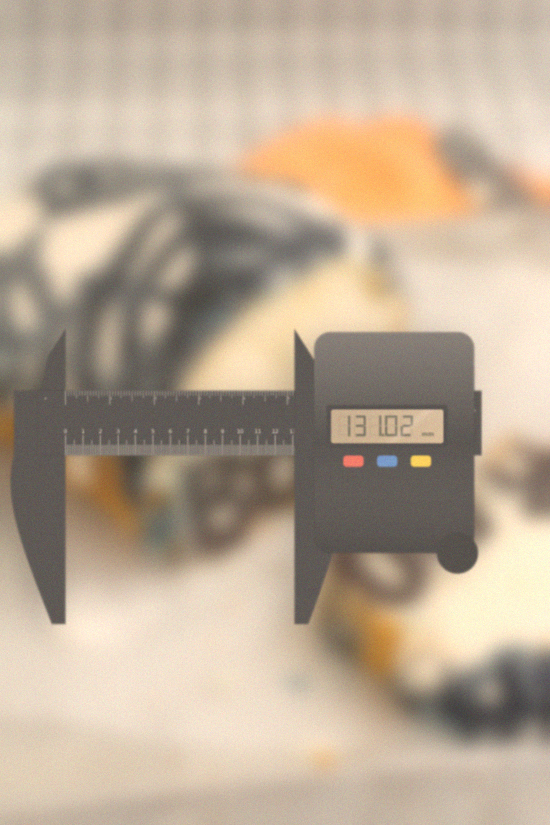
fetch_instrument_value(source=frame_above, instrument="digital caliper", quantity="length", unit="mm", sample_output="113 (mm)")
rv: 131.02 (mm)
